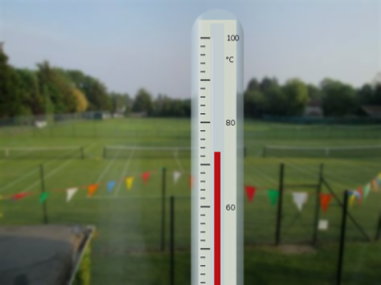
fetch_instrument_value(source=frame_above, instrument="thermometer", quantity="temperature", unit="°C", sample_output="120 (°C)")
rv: 73 (°C)
